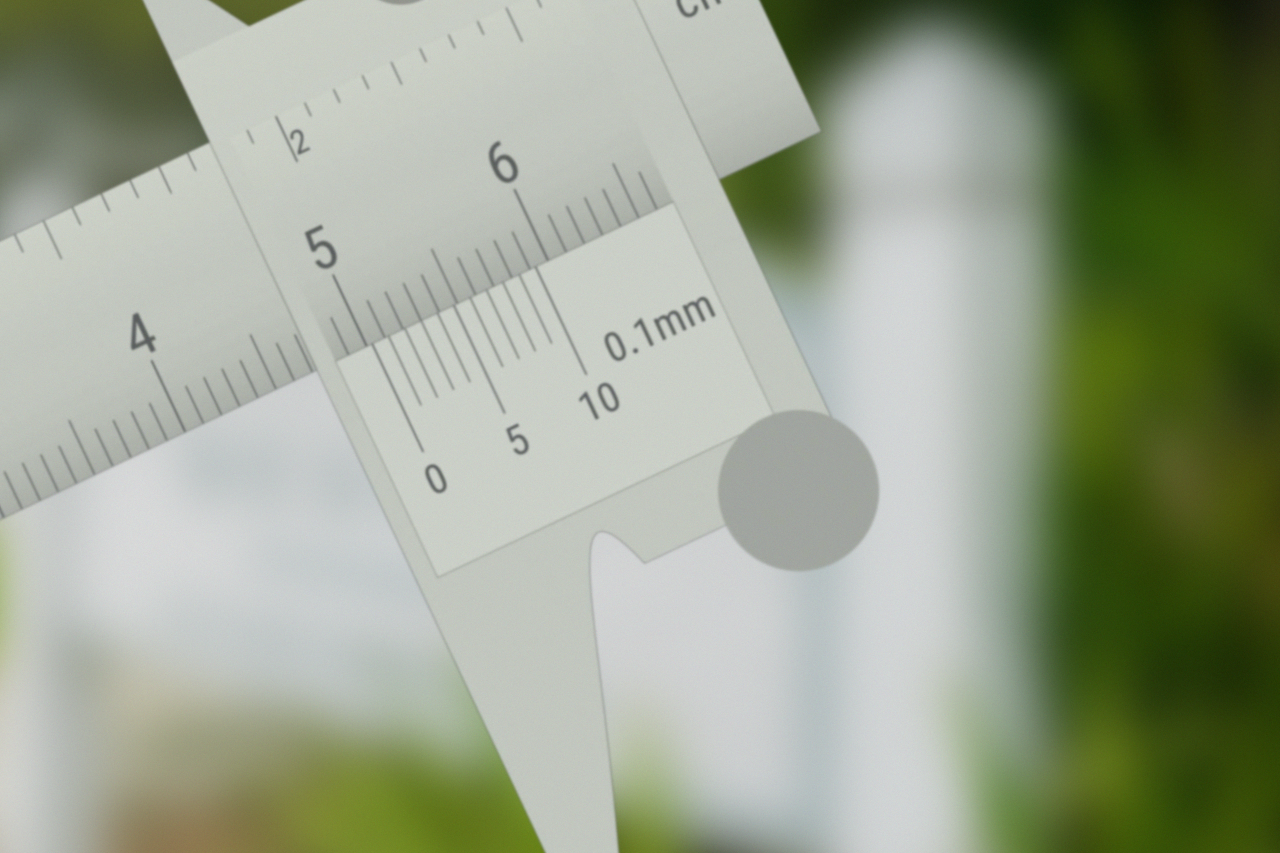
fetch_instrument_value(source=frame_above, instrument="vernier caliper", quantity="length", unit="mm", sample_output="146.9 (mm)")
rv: 50.3 (mm)
